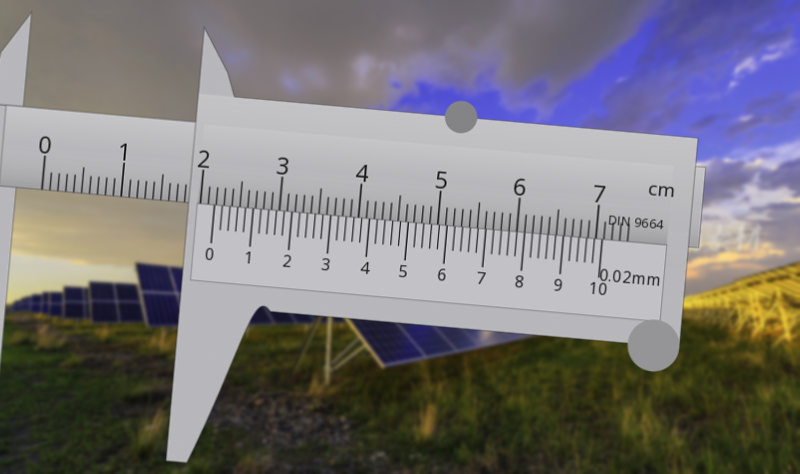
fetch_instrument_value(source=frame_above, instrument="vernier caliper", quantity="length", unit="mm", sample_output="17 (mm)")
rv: 21.8 (mm)
